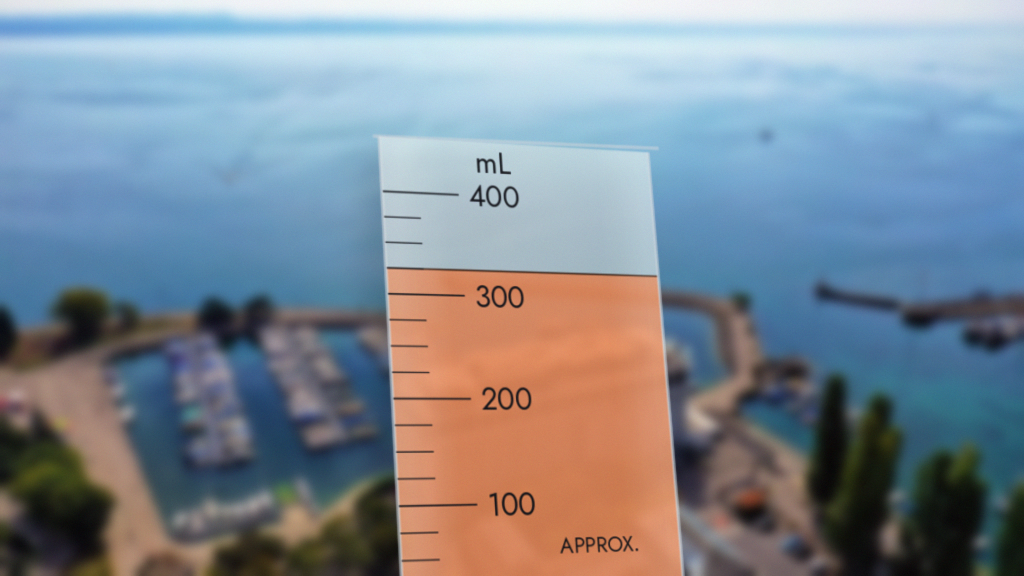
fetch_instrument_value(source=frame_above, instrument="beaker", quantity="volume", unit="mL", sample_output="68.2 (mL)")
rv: 325 (mL)
